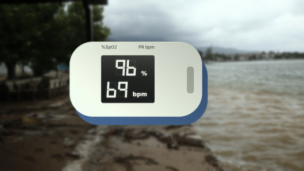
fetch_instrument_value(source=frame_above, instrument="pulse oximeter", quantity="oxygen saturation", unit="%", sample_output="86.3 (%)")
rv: 96 (%)
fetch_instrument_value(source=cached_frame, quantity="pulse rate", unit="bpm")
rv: 69 (bpm)
